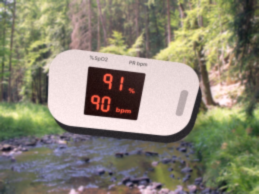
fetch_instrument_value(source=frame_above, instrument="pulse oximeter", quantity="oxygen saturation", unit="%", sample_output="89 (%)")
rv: 91 (%)
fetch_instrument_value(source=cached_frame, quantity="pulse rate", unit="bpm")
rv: 90 (bpm)
